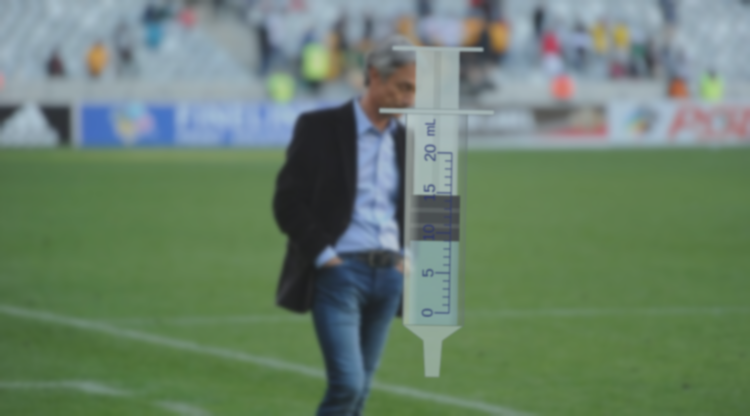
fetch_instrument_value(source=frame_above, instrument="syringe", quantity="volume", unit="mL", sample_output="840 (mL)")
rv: 9 (mL)
